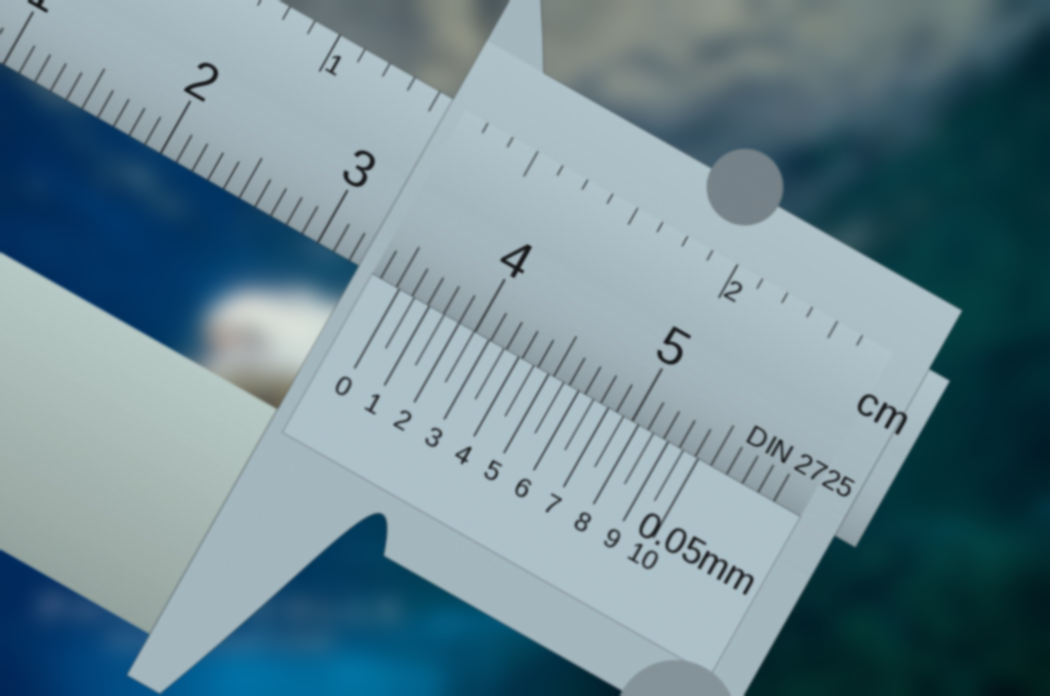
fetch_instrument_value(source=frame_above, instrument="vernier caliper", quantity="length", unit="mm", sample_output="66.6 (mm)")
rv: 35.2 (mm)
